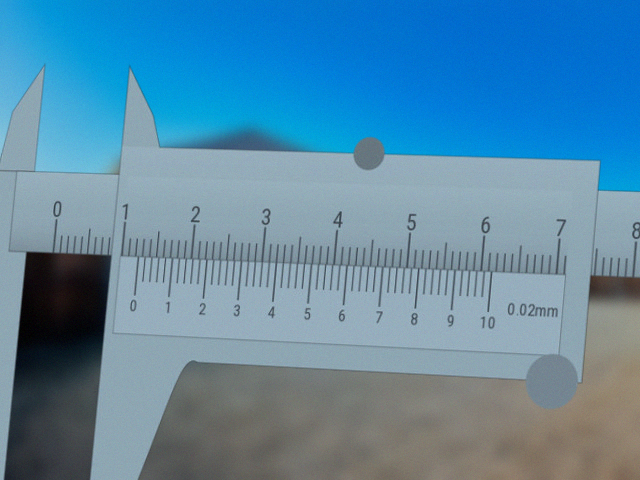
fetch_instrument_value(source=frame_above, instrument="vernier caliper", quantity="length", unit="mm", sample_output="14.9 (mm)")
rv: 12.4 (mm)
